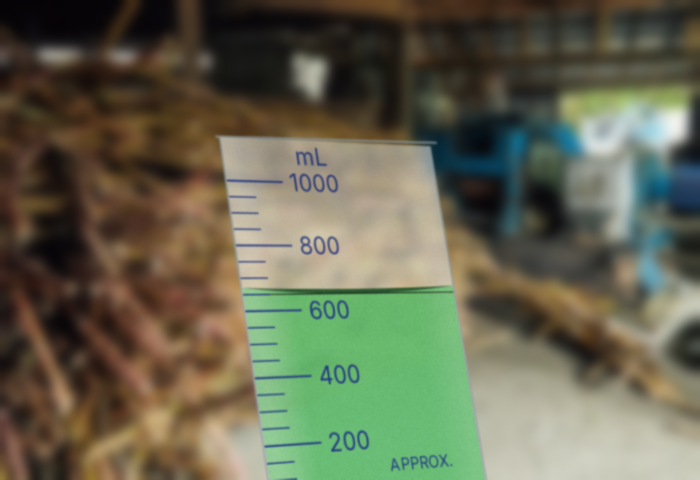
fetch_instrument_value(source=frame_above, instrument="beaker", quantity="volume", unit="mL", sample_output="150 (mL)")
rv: 650 (mL)
